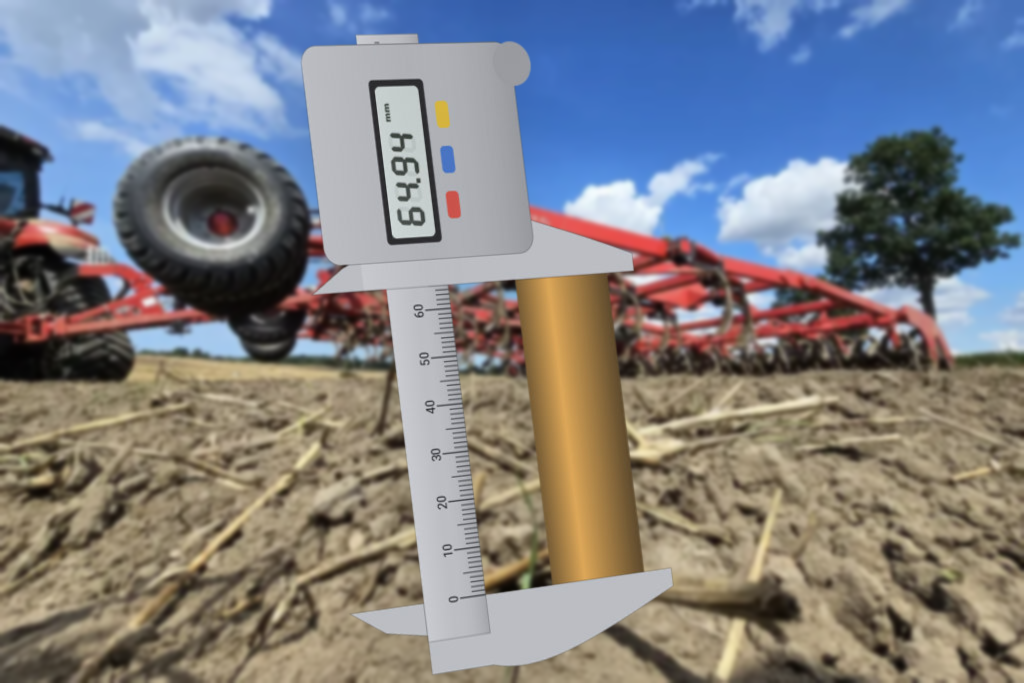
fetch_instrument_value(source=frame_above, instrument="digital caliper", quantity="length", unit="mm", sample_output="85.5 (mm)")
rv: 64.94 (mm)
